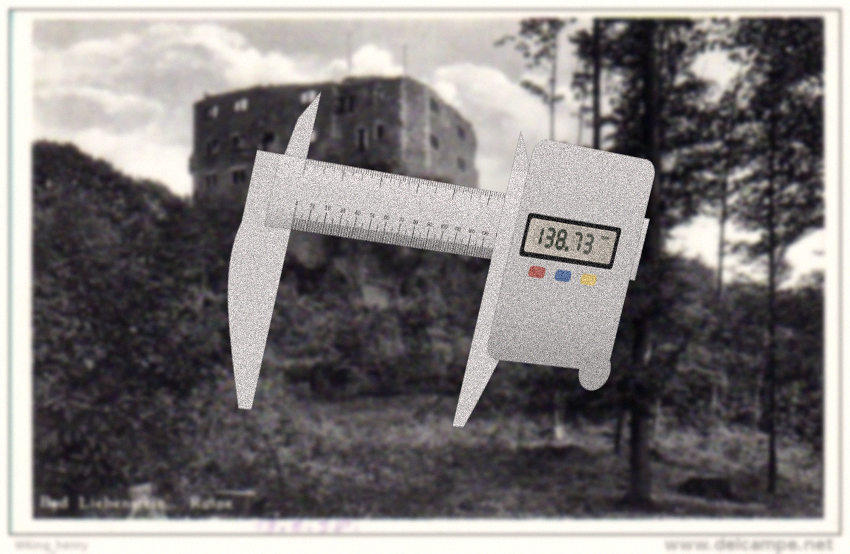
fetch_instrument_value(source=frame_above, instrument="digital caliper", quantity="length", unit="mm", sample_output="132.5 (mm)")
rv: 138.73 (mm)
